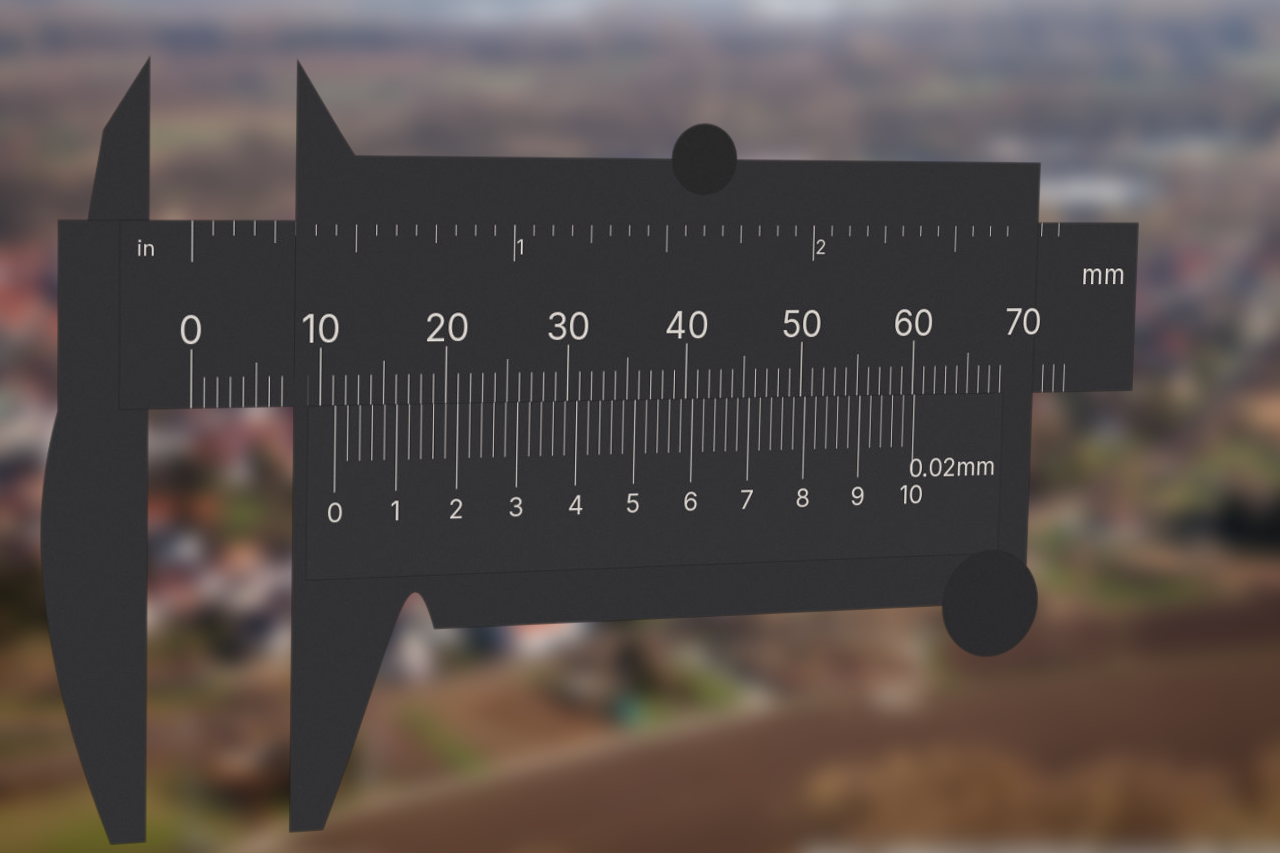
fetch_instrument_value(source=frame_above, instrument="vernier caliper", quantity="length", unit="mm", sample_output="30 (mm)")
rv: 11.2 (mm)
